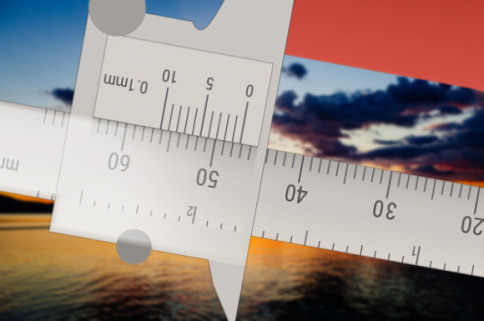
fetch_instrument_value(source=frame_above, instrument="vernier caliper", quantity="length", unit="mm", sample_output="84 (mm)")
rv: 47.2 (mm)
